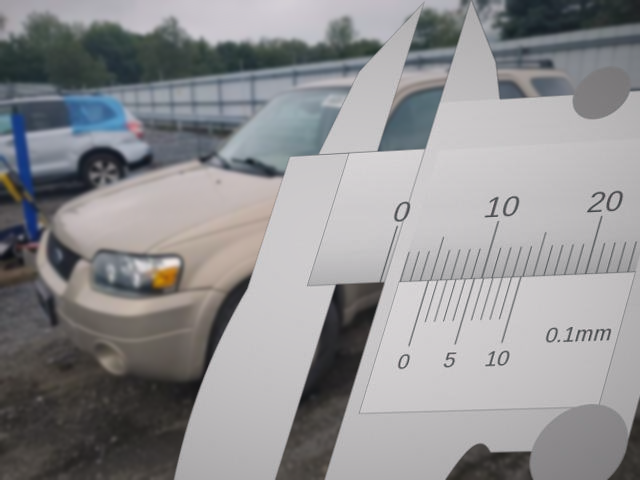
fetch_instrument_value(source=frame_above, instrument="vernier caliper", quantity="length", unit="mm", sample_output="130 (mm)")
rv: 4.8 (mm)
